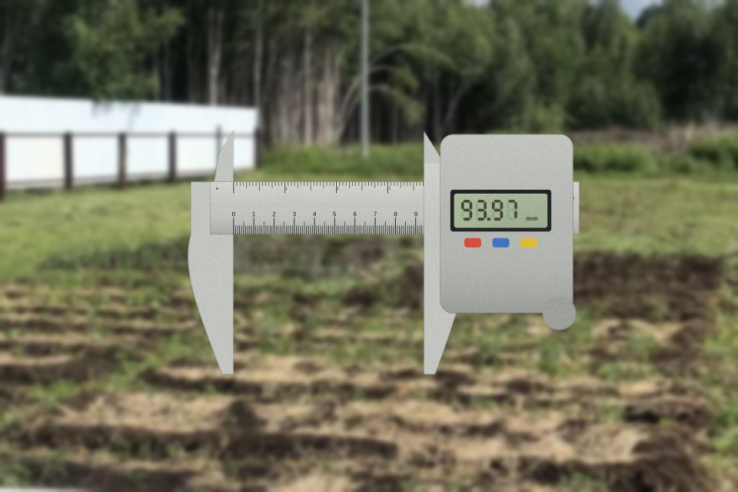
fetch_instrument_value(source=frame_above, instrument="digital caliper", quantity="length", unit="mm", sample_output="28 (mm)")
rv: 93.97 (mm)
